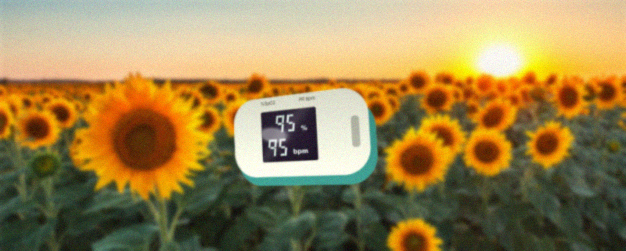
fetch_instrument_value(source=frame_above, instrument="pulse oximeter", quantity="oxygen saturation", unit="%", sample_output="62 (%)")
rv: 95 (%)
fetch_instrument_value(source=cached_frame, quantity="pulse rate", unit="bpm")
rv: 95 (bpm)
